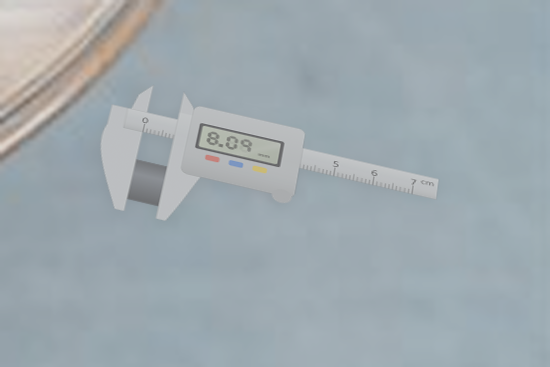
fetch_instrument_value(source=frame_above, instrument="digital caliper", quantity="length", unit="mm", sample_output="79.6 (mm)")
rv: 8.09 (mm)
